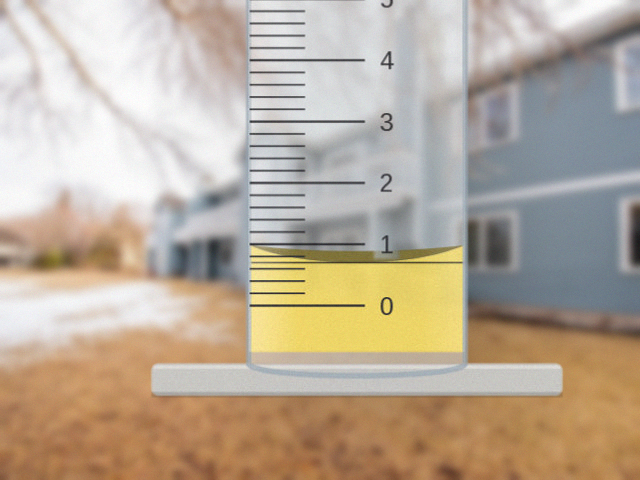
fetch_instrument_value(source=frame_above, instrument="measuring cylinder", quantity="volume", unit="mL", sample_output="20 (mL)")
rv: 0.7 (mL)
